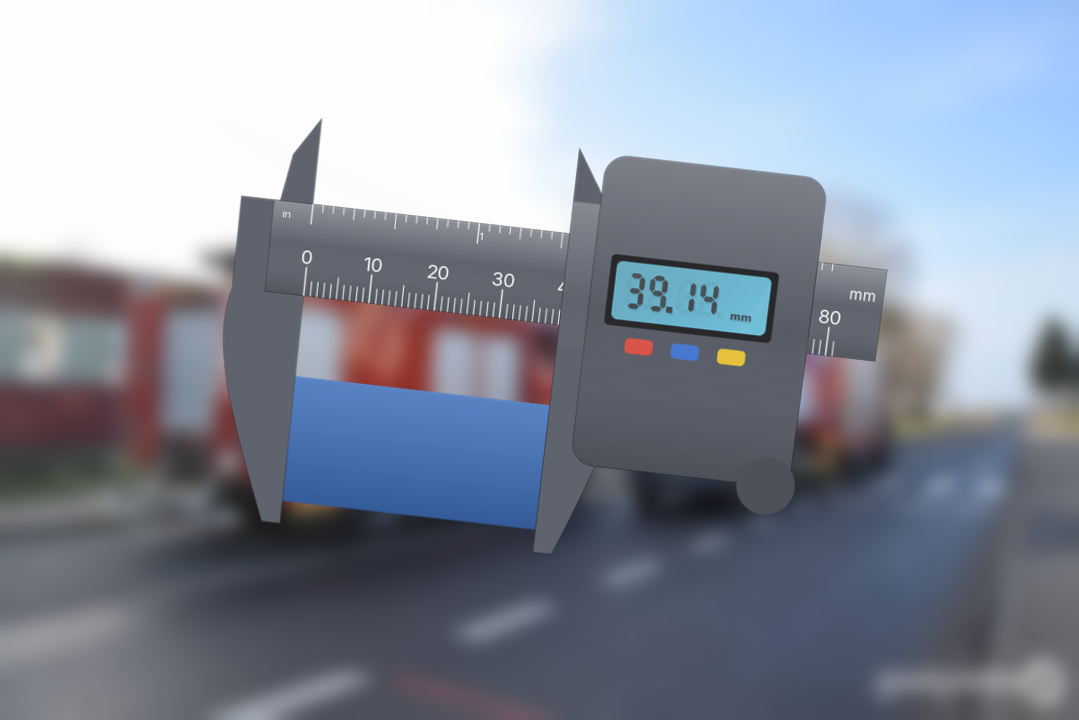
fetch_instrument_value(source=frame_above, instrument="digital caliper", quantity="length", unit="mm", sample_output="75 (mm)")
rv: 39.14 (mm)
